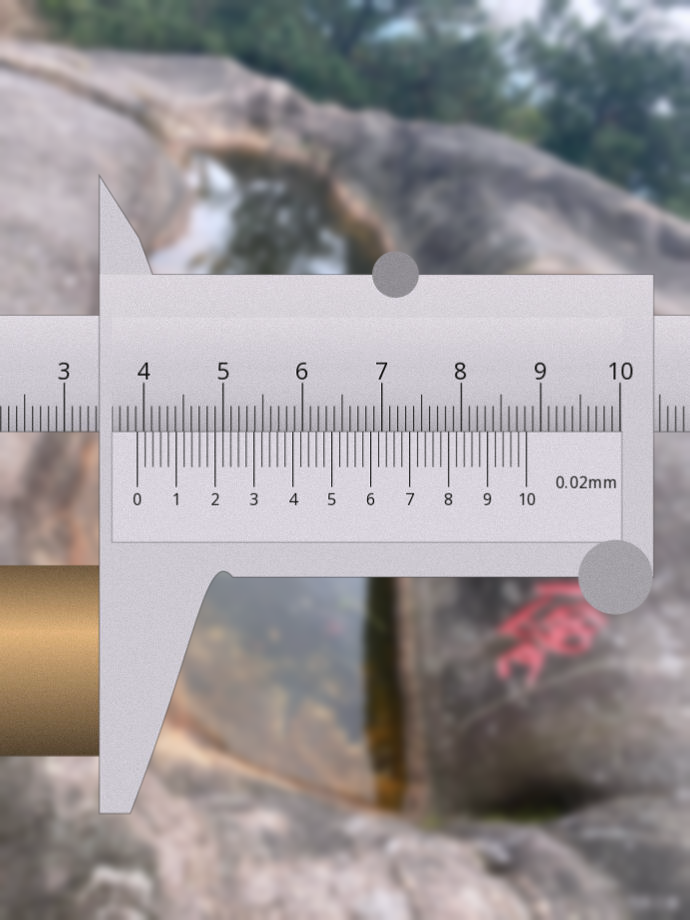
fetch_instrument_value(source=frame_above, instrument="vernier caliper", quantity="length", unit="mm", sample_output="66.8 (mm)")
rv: 39.2 (mm)
